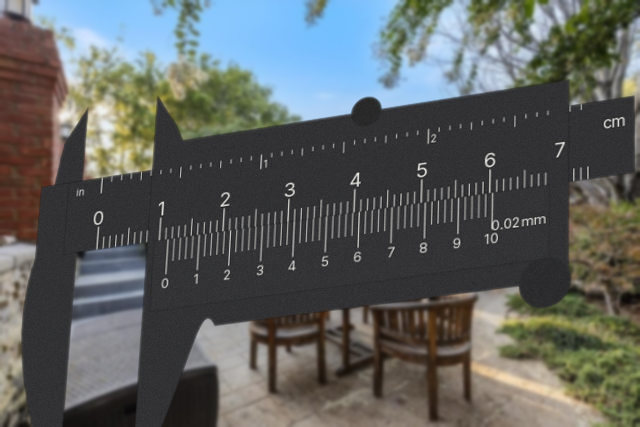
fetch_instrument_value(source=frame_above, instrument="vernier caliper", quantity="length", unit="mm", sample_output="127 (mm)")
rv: 11.4 (mm)
